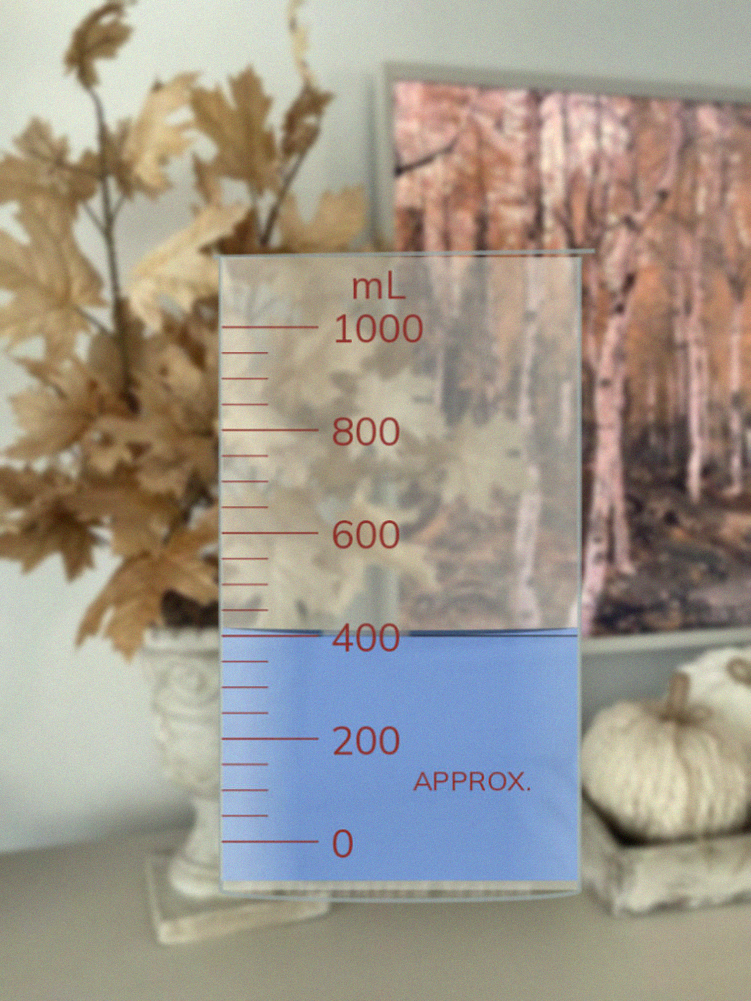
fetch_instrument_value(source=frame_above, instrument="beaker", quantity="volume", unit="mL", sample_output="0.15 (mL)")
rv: 400 (mL)
